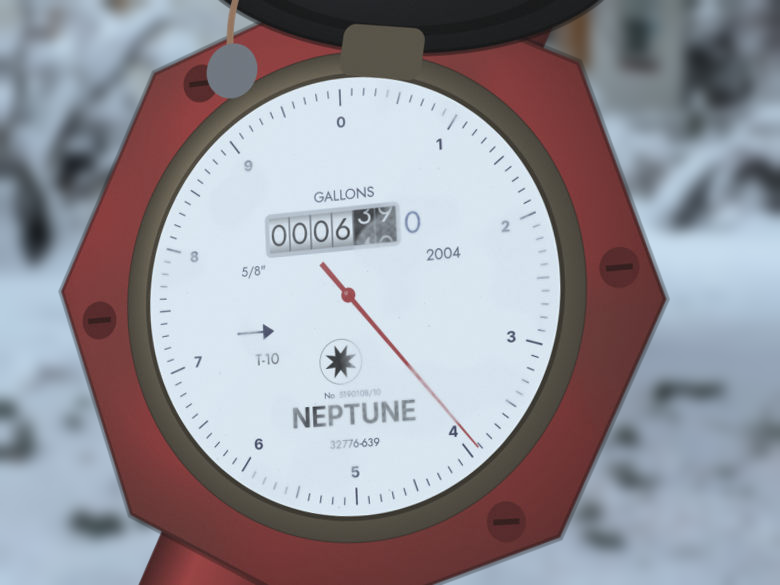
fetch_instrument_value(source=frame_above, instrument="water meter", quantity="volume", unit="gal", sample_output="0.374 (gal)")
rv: 6393.9 (gal)
